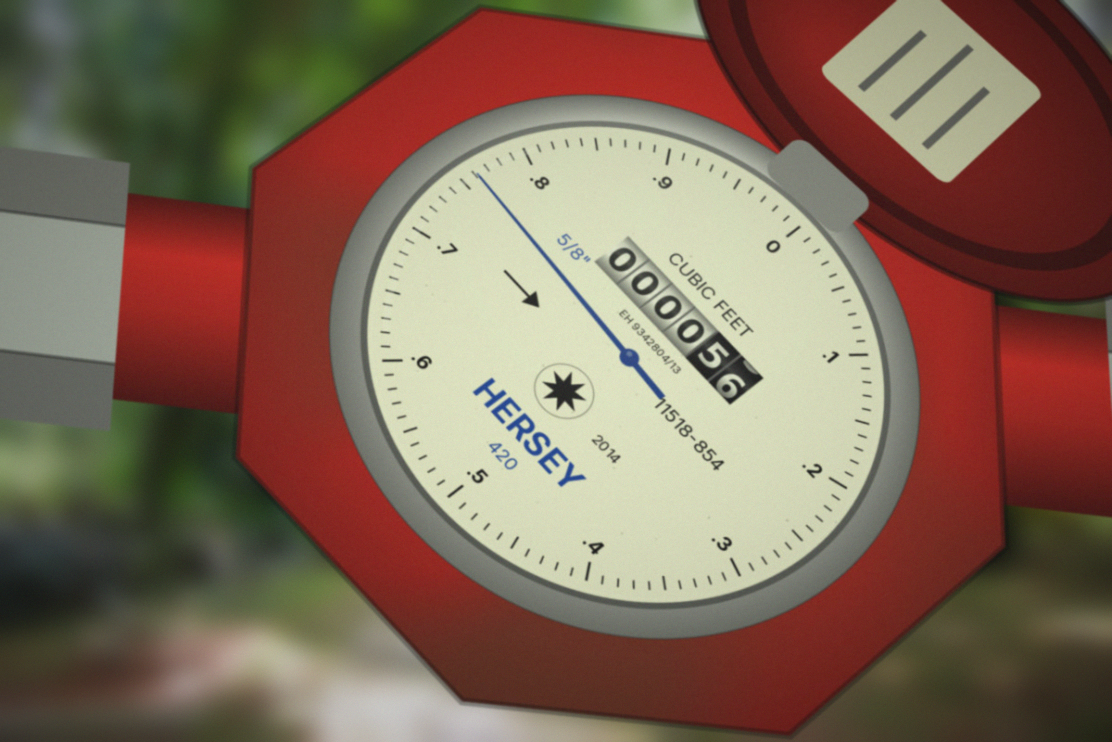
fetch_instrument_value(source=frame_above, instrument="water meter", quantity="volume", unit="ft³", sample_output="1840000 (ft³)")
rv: 55.76 (ft³)
